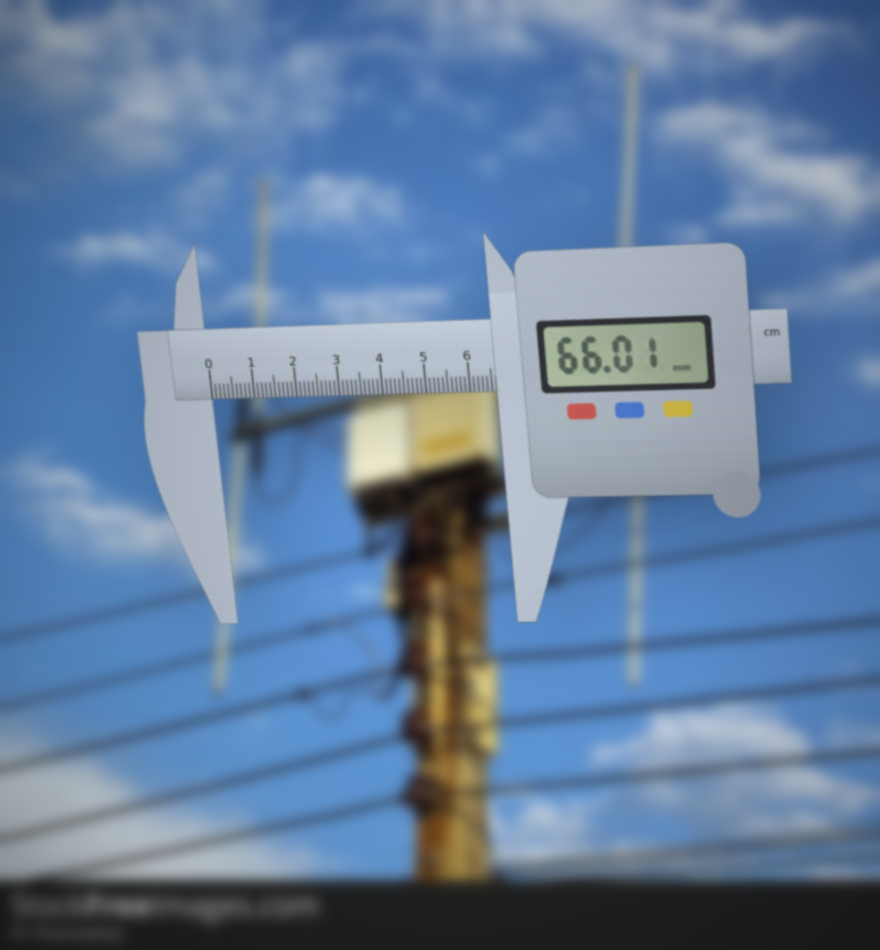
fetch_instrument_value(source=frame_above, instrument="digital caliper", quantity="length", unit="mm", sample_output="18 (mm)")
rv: 66.01 (mm)
